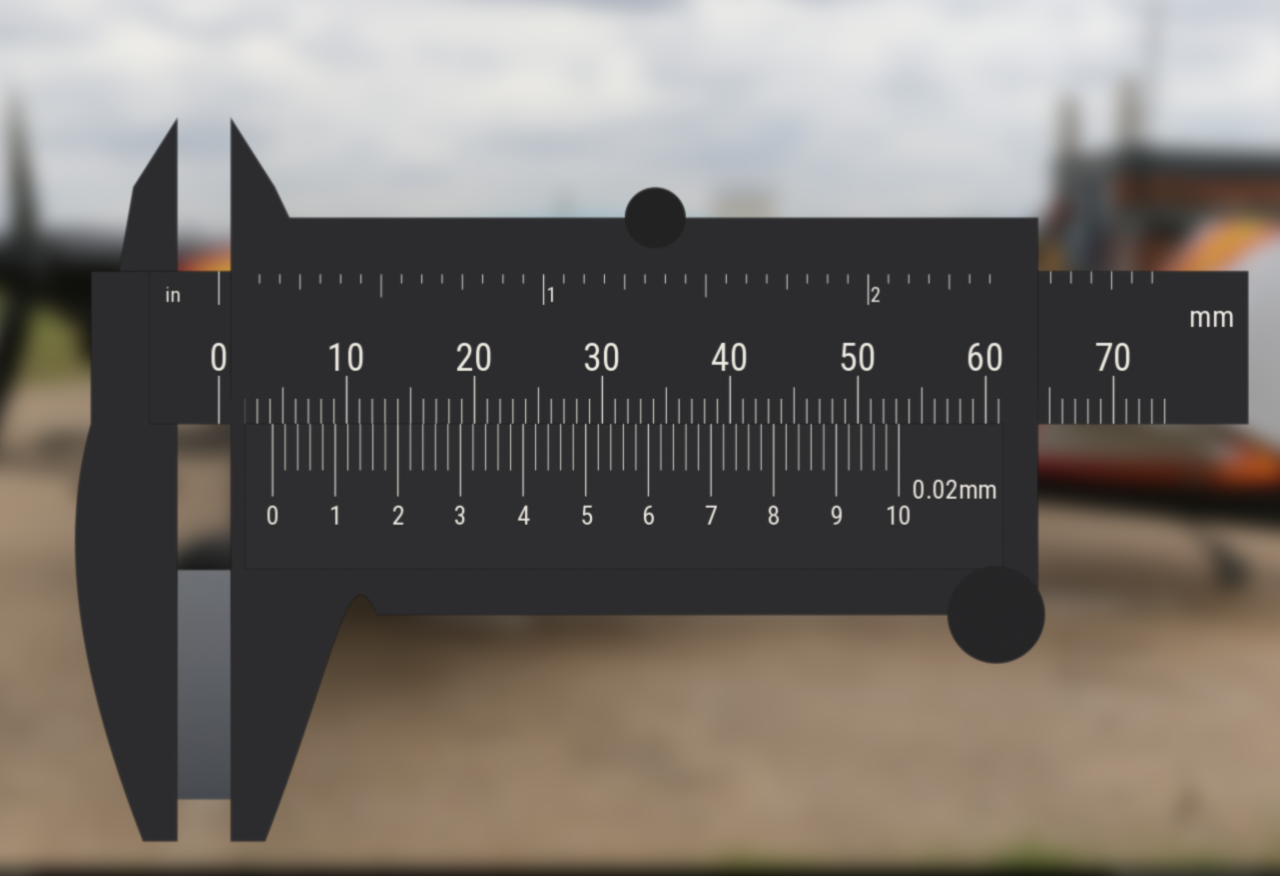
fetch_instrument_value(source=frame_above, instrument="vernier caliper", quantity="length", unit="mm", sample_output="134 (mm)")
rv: 4.2 (mm)
